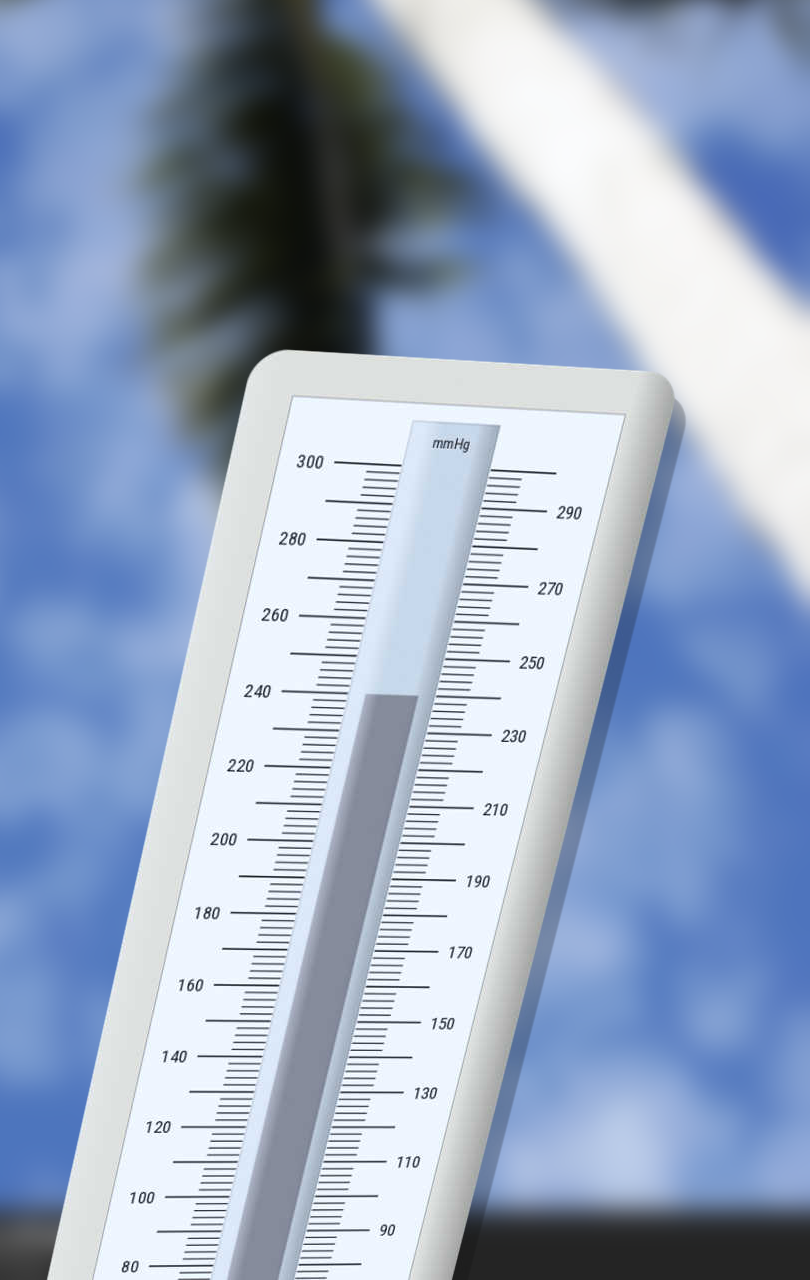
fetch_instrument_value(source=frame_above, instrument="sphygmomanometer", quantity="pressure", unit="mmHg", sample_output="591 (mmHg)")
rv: 240 (mmHg)
